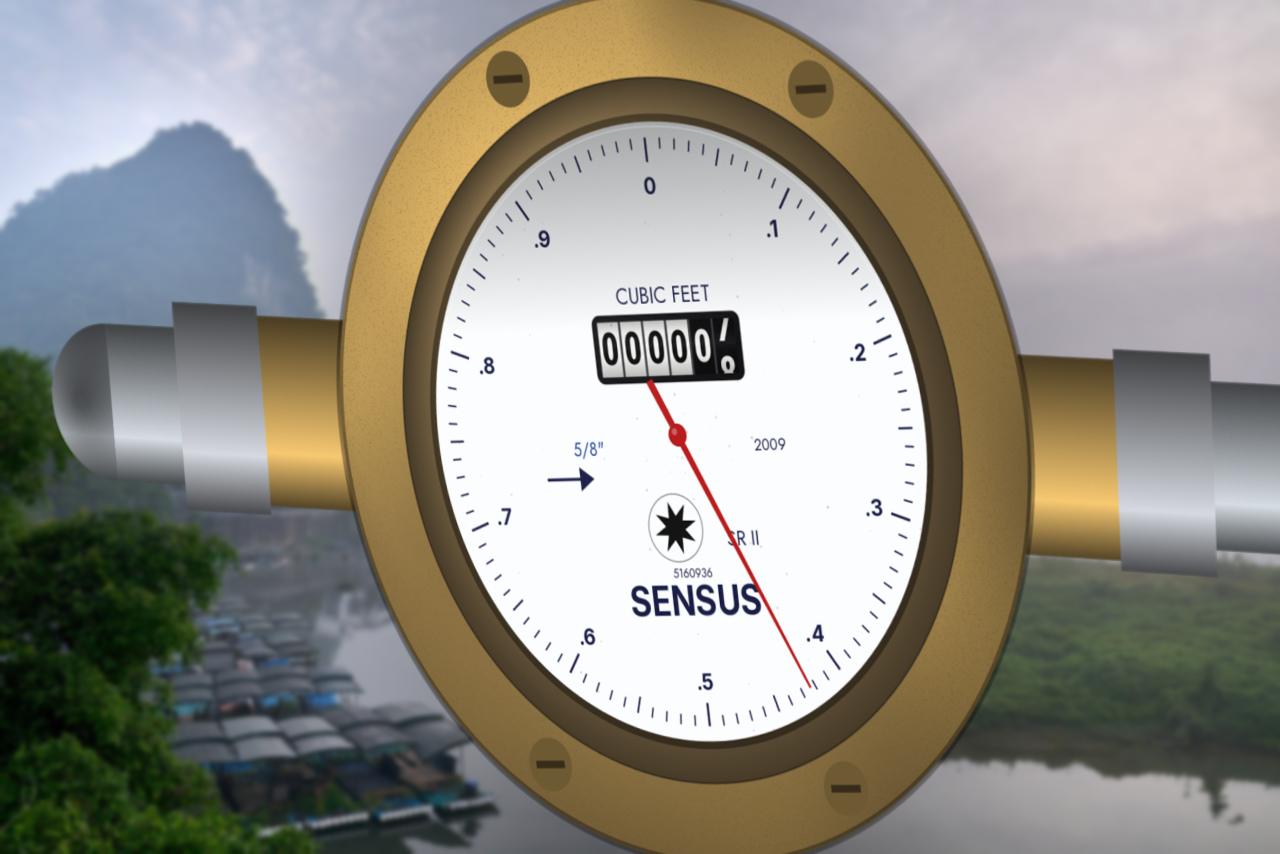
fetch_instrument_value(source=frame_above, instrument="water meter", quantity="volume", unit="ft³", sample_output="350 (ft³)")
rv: 7.42 (ft³)
